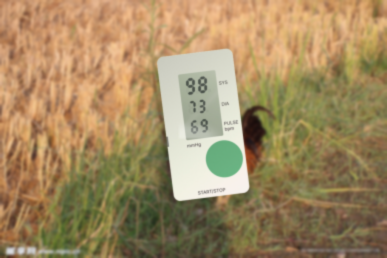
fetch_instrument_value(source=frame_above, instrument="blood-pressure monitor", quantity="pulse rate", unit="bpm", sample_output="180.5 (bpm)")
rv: 69 (bpm)
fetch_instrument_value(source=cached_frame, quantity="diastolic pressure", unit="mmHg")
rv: 73 (mmHg)
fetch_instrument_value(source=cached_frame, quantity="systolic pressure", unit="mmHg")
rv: 98 (mmHg)
